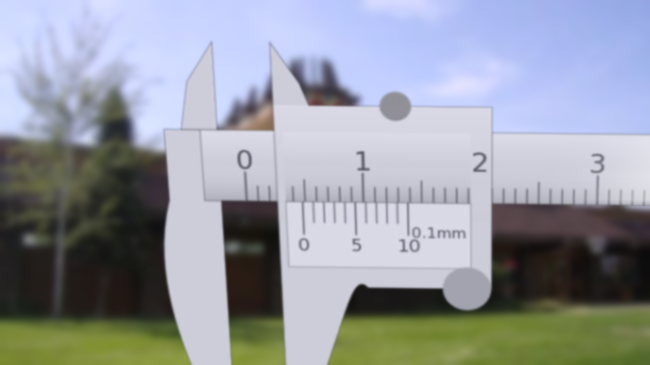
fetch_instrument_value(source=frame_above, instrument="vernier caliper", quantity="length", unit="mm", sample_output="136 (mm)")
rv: 4.8 (mm)
